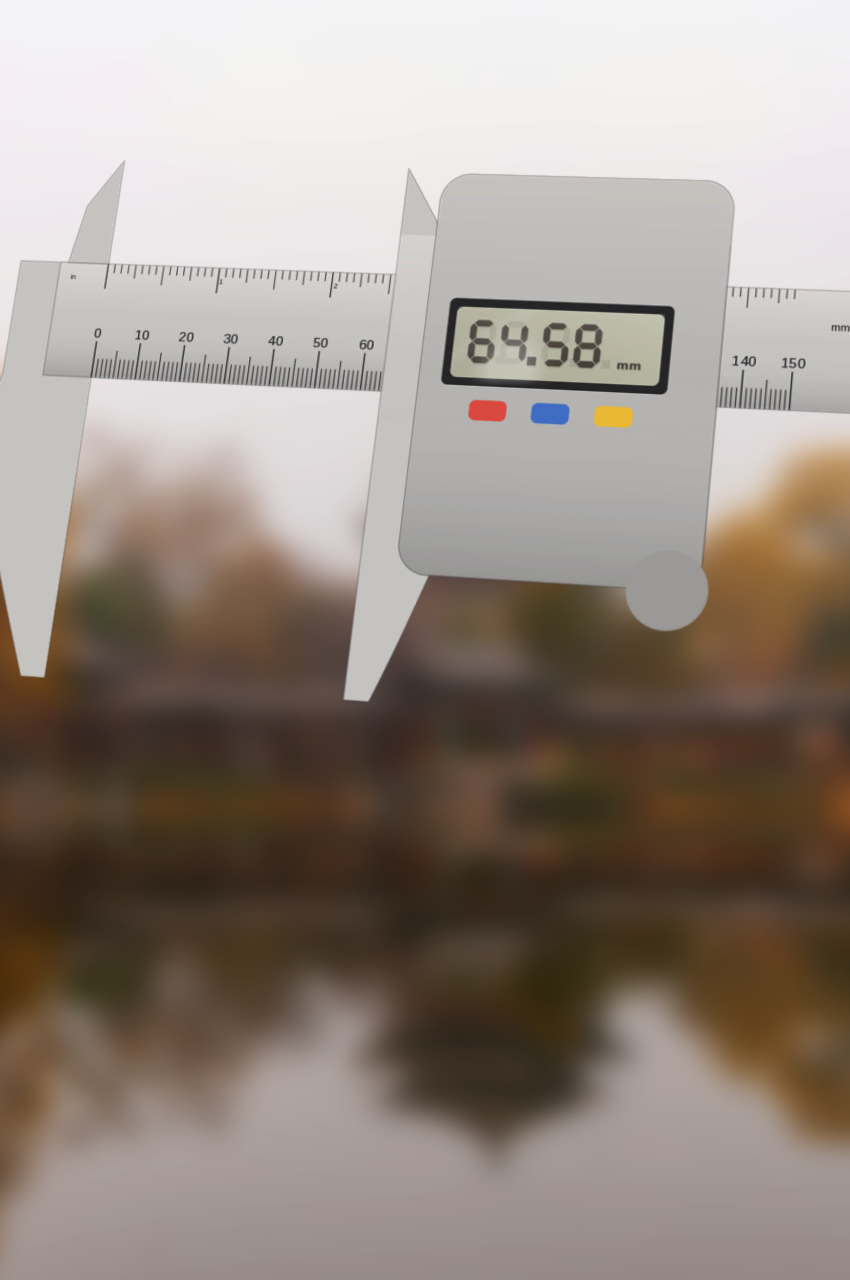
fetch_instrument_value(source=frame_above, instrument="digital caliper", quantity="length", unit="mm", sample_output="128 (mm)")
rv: 64.58 (mm)
